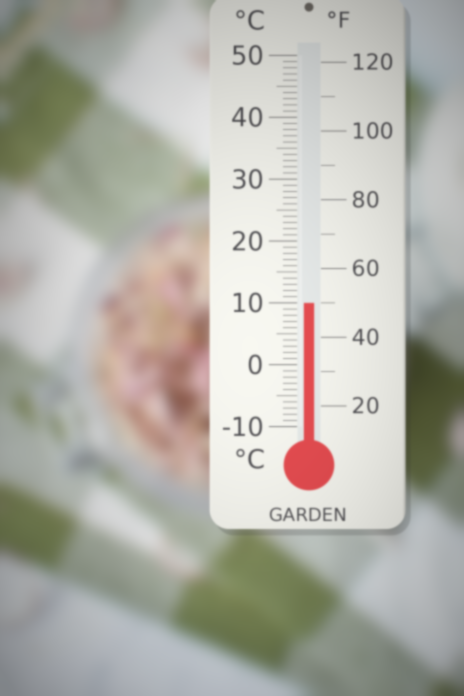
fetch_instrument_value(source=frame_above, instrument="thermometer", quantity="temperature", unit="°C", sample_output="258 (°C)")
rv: 10 (°C)
